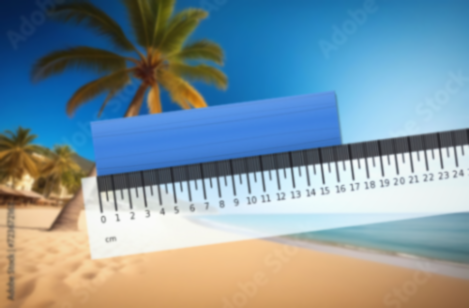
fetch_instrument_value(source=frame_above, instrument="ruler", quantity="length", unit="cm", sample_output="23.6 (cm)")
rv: 16.5 (cm)
